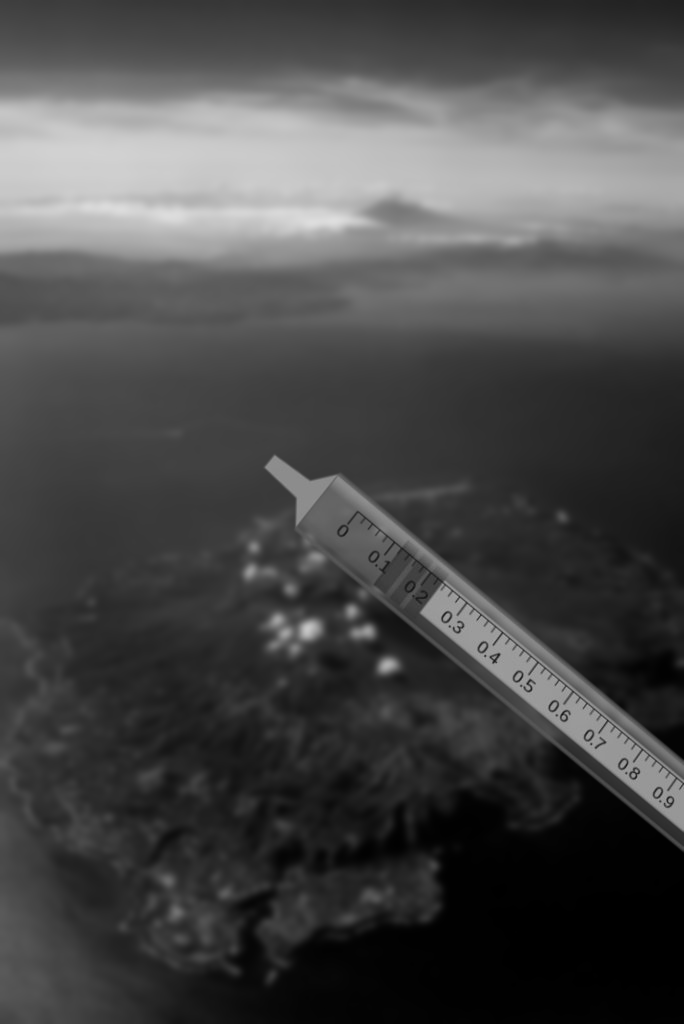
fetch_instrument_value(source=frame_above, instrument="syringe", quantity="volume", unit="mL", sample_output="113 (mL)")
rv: 0.12 (mL)
